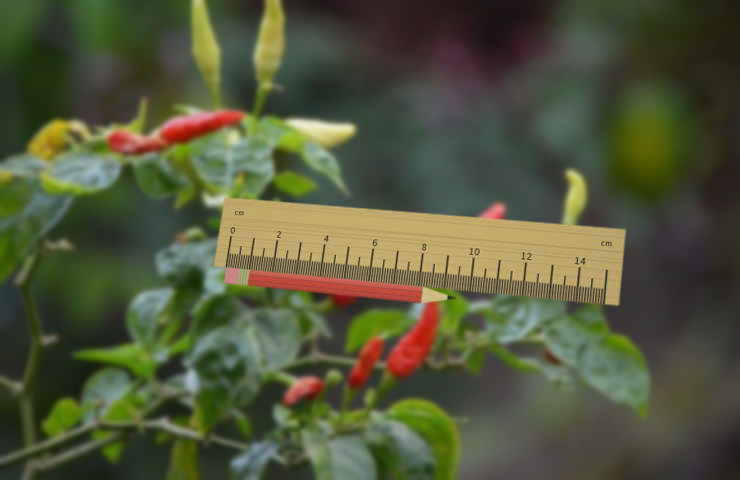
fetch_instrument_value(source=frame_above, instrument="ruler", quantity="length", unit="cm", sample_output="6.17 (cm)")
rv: 9.5 (cm)
